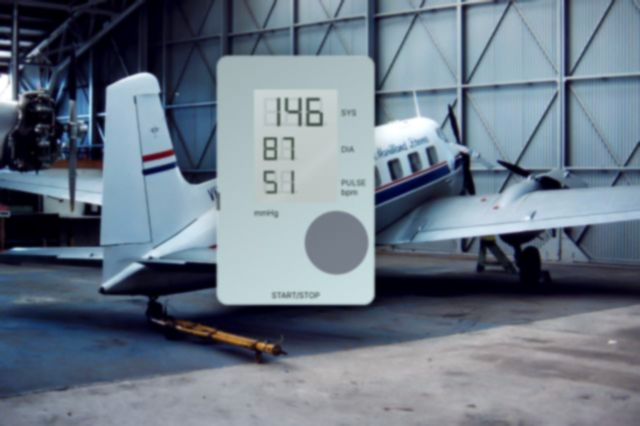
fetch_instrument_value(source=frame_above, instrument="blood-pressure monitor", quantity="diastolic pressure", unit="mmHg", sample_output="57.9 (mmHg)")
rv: 87 (mmHg)
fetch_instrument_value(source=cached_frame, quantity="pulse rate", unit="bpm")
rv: 51 (bpm)
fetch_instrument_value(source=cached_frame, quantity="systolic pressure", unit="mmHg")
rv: 146 (mmHg)
